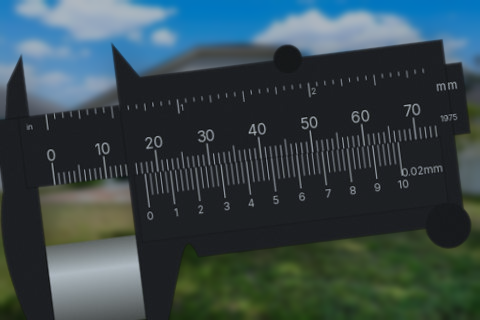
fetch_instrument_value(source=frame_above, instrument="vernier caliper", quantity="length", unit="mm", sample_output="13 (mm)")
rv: 17.5 (mm)
